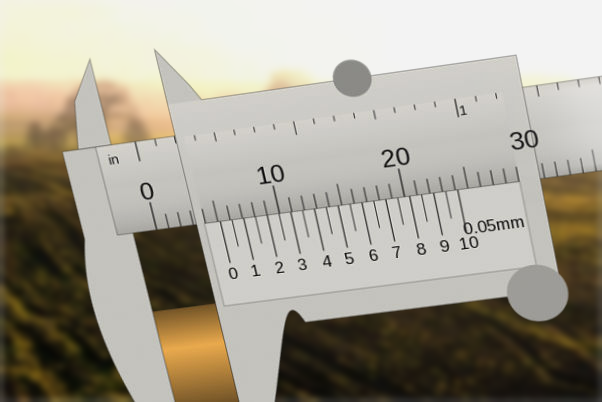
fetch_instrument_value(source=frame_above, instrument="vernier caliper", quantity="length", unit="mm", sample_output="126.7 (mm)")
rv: 5.2 (mm)
